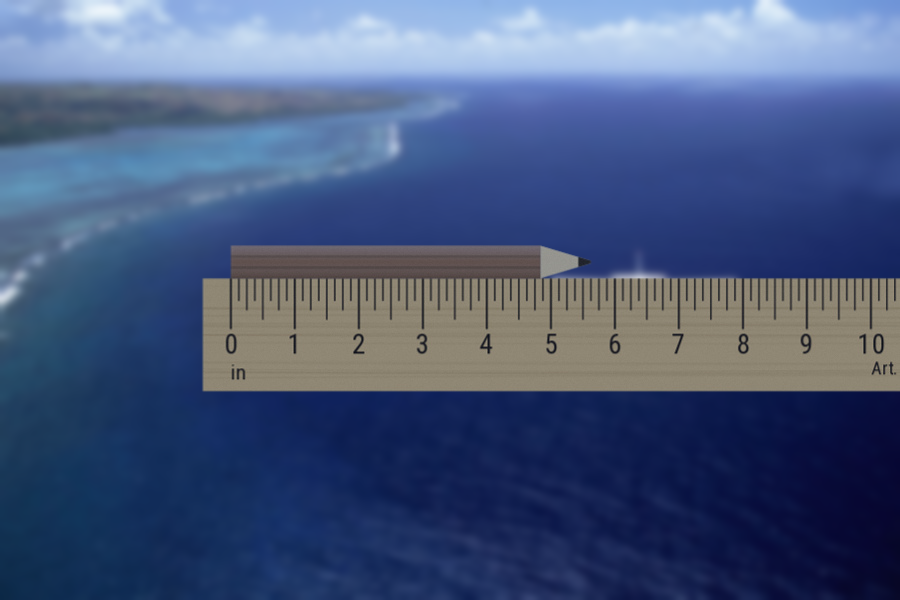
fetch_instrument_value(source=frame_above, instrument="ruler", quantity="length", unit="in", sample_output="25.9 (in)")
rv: 5.625 (in)
